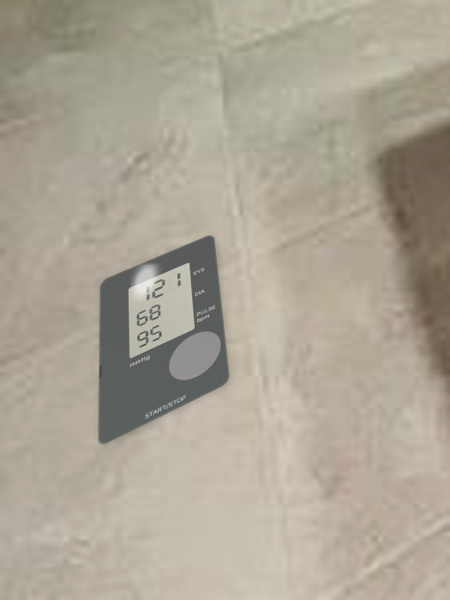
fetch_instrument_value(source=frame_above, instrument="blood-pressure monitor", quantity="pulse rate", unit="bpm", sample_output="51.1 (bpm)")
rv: 95 (bpm)
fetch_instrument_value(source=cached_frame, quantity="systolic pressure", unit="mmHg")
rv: 121 (mmHg)
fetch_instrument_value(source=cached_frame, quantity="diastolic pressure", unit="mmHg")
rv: 68 (mmHg)
